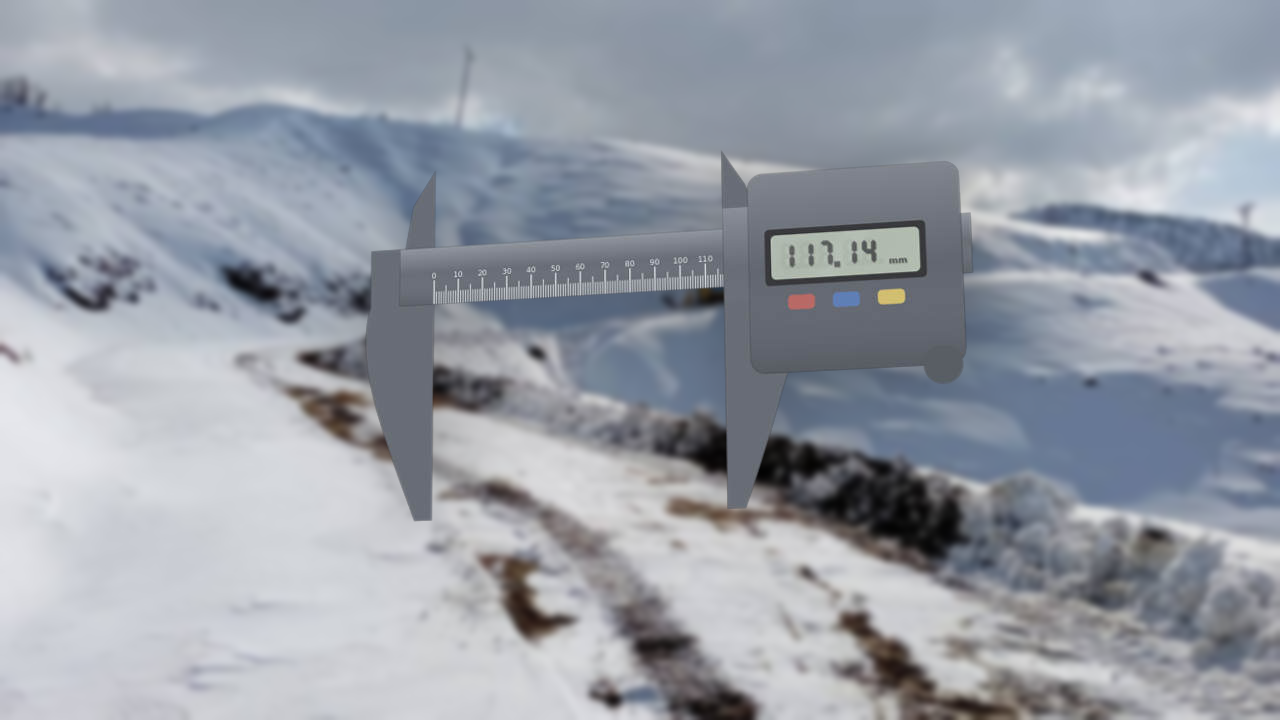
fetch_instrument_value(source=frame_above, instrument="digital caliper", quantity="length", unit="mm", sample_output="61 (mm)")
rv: 117.14 (mm)
